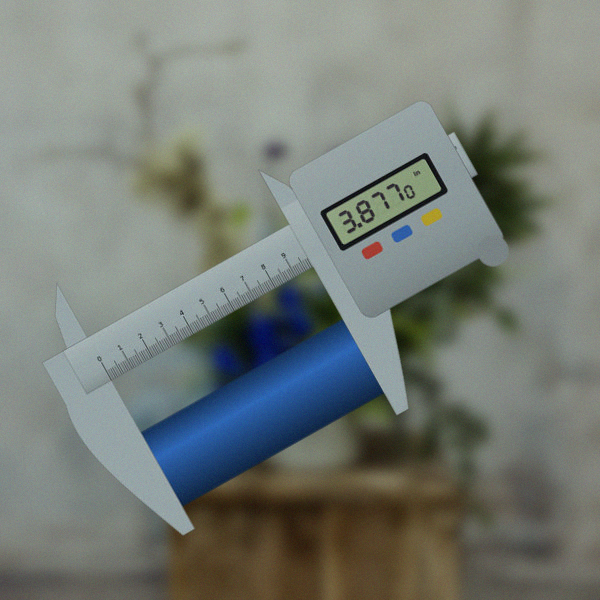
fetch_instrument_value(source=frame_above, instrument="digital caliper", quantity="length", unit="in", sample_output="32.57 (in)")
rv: 3.8770 (in)
